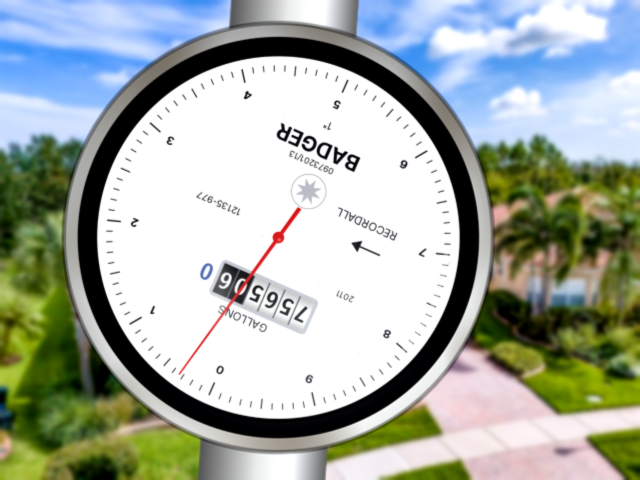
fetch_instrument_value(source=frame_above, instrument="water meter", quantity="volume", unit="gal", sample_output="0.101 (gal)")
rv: 7565060.3 (gal)
